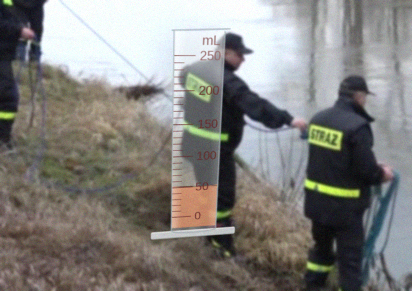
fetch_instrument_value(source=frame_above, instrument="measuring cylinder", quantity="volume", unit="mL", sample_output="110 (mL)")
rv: 50 (mL)
